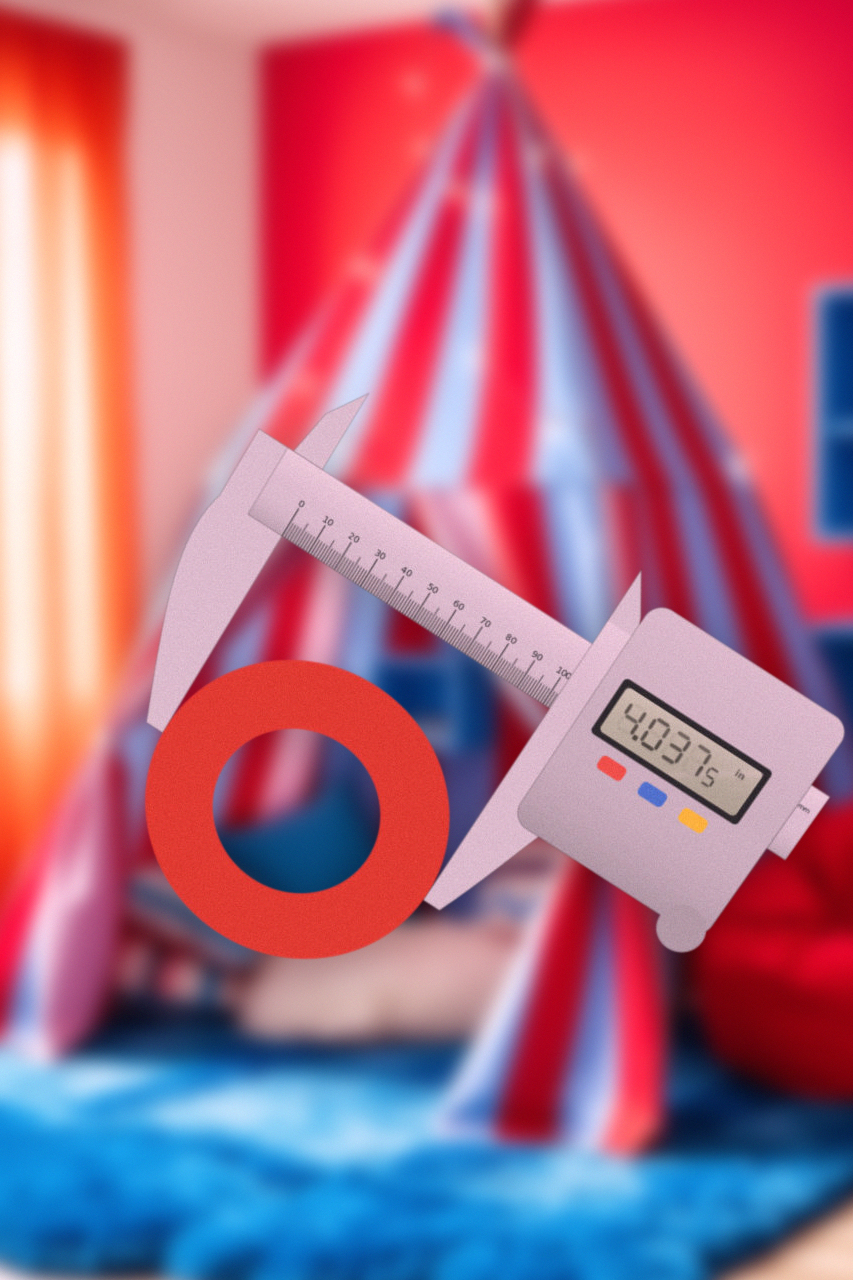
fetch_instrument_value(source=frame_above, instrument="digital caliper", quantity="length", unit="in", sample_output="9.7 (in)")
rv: 4.0375 (in)
